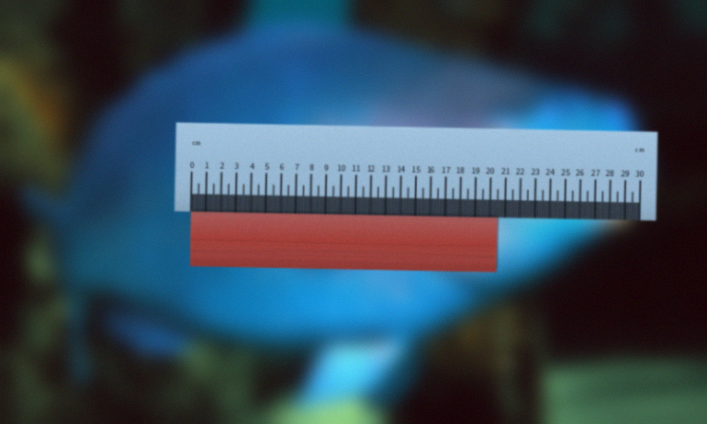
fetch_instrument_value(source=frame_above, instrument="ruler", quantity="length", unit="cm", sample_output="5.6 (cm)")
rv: 20.5 (cm)
